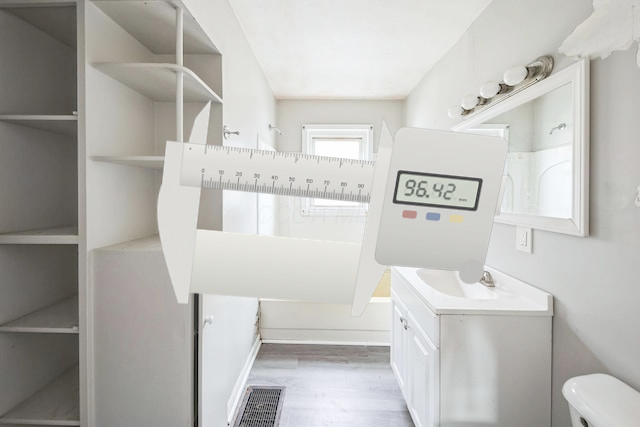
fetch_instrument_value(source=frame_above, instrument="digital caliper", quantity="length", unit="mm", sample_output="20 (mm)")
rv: 96.42 (mm)
